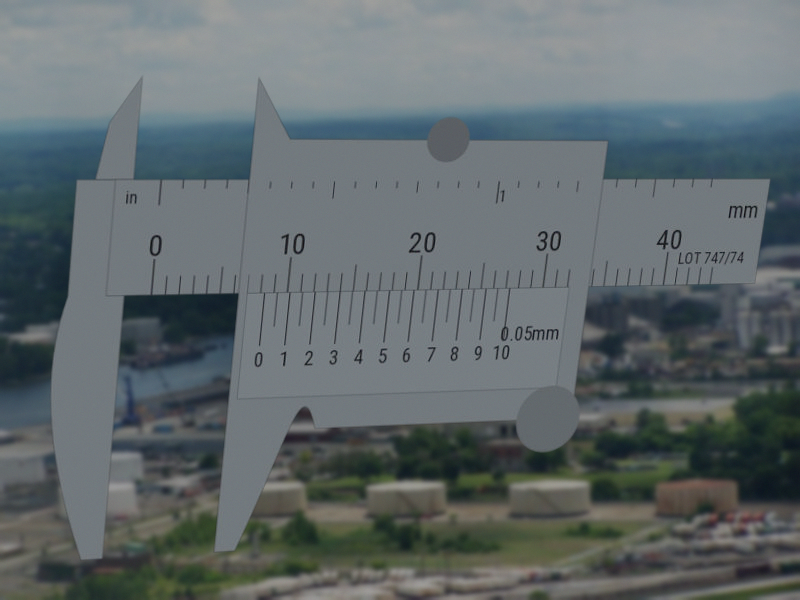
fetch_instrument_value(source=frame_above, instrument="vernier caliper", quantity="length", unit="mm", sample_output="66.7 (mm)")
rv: 8.3 (mm)
